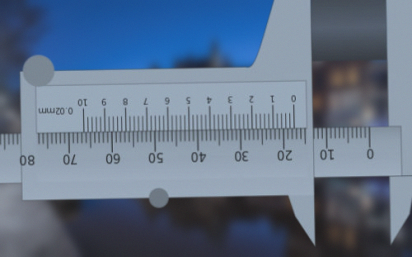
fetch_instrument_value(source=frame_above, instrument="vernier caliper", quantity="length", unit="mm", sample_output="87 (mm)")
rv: 17.5 (mm)
